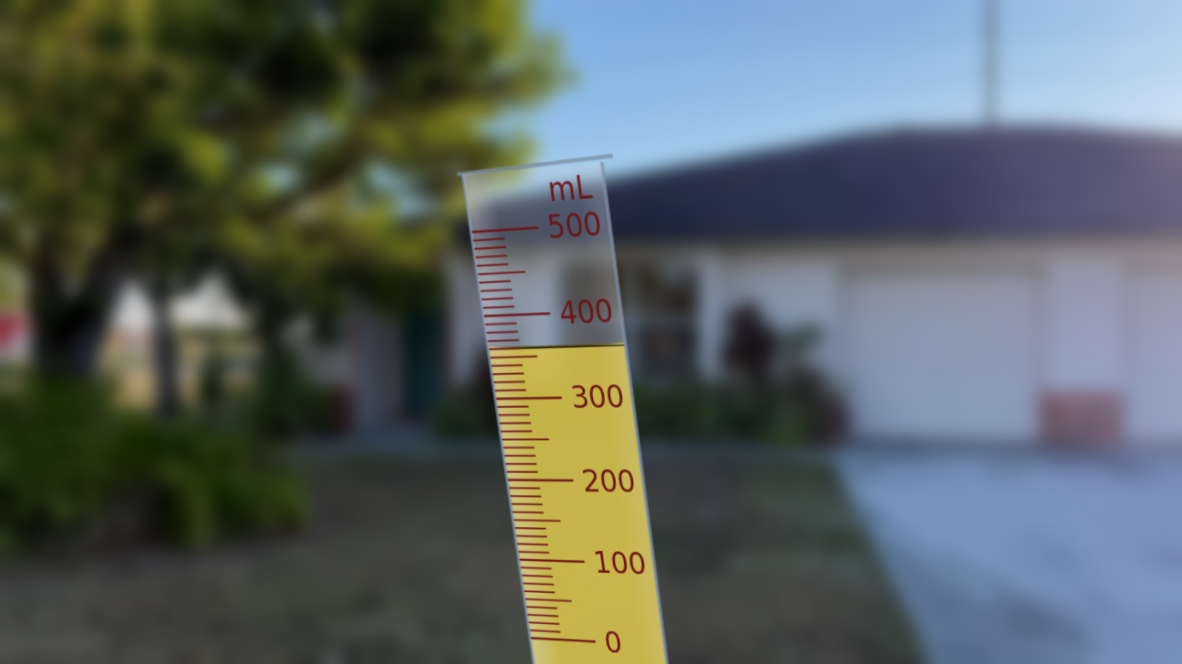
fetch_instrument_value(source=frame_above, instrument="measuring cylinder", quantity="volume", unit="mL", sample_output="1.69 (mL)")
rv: 360 (mL)
